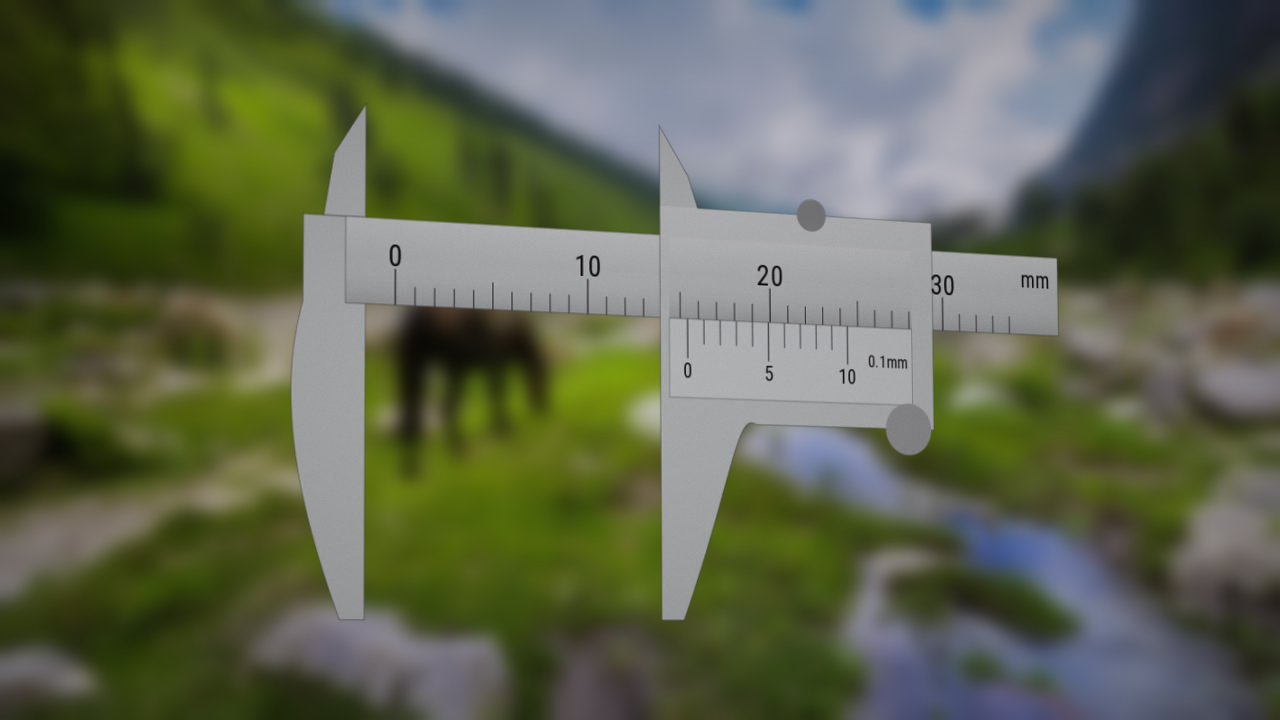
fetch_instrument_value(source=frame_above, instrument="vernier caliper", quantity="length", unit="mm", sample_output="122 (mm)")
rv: 15.4 (mm)
